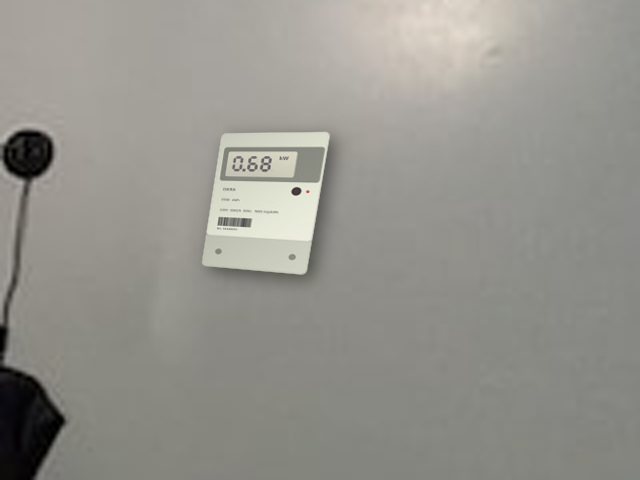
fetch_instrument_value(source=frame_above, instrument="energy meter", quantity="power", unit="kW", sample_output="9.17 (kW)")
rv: 0.68 (kW)
